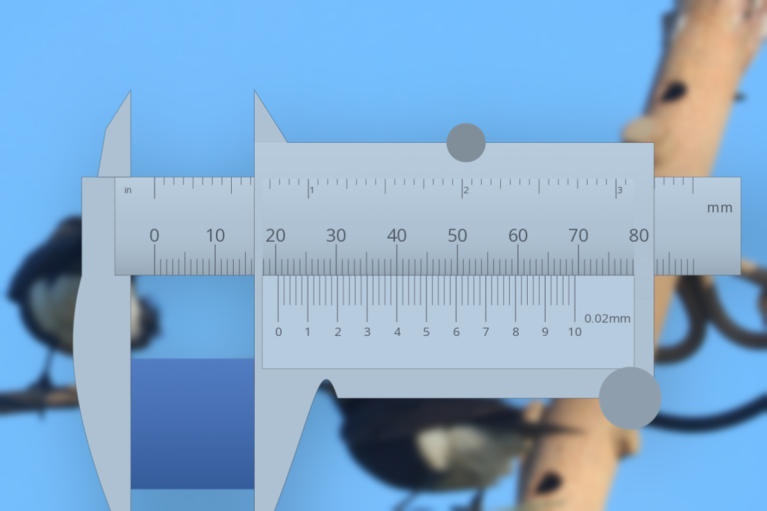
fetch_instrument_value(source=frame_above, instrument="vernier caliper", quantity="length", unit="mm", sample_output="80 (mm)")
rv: 20.4 (mm)
